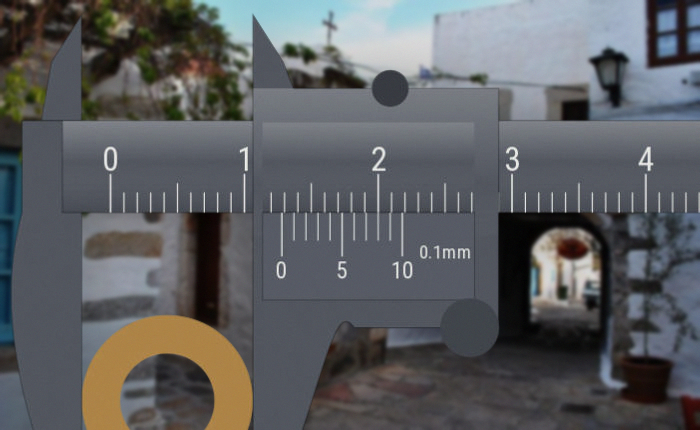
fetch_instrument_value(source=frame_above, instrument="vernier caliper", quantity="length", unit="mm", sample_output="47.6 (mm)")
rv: 12.8 (mm)
